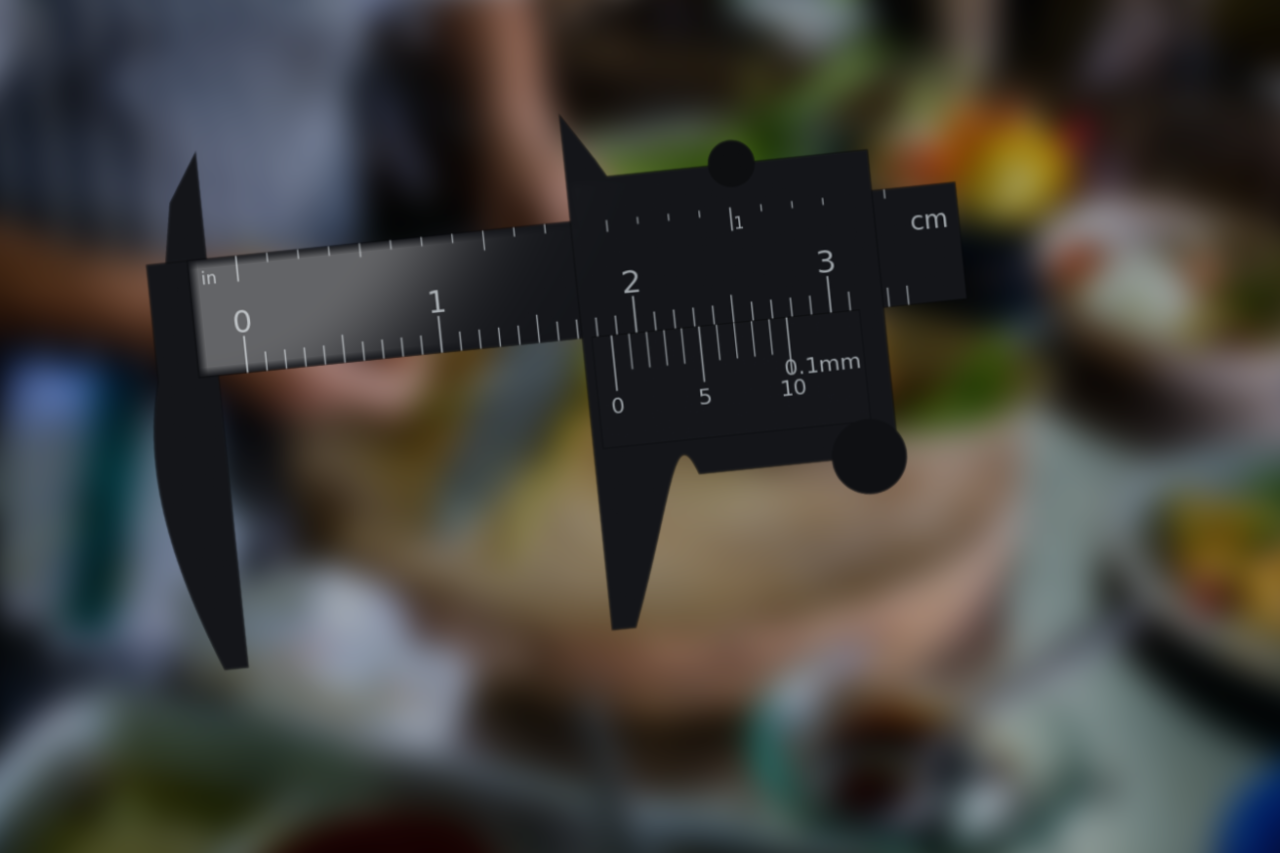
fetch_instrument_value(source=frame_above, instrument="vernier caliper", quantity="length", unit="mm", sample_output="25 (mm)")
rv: 18.7 (mm)
